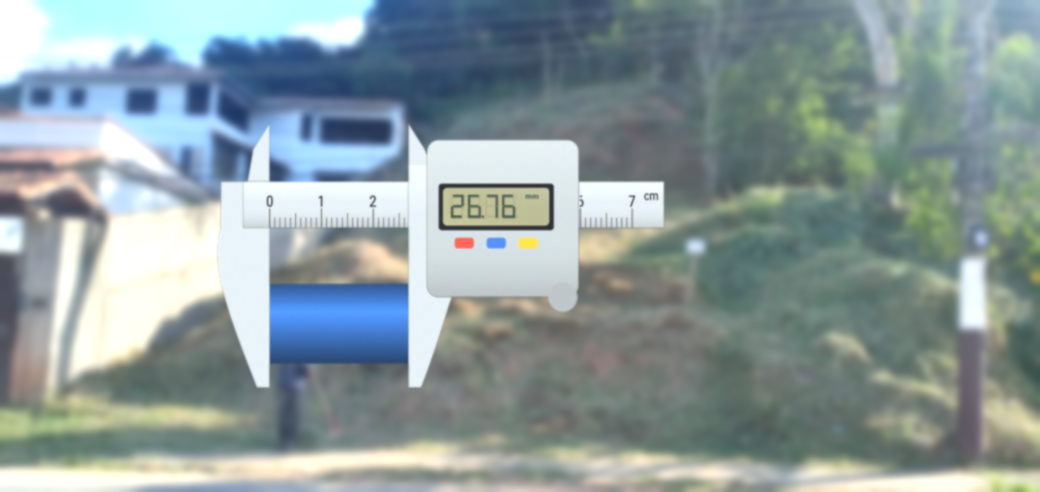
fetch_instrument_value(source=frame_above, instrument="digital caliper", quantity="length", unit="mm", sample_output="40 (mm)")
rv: 26.76 (mm)
